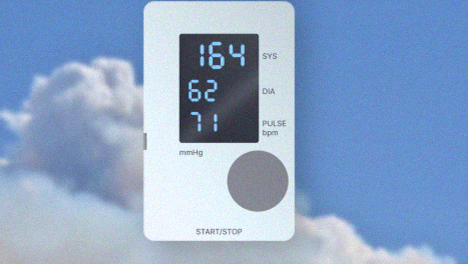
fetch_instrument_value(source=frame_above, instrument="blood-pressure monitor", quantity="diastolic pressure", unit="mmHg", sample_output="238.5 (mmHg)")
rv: 62 (mmHg)
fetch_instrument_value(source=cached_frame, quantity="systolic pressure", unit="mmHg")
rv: 164 (mmHg)
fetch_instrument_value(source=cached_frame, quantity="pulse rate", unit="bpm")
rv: 71 (bpm)
